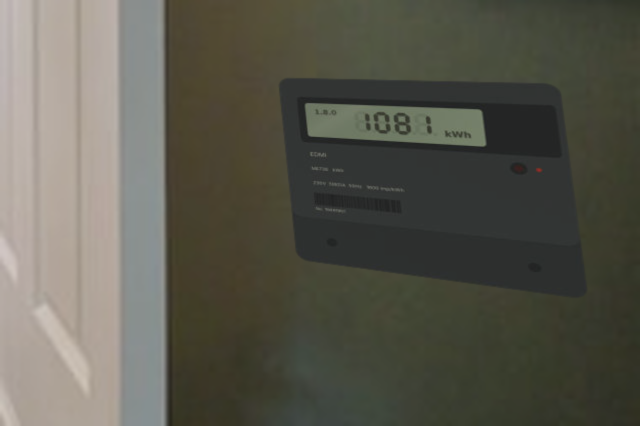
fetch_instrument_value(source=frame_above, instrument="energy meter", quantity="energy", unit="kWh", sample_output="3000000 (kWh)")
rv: 1081 (kWh)
